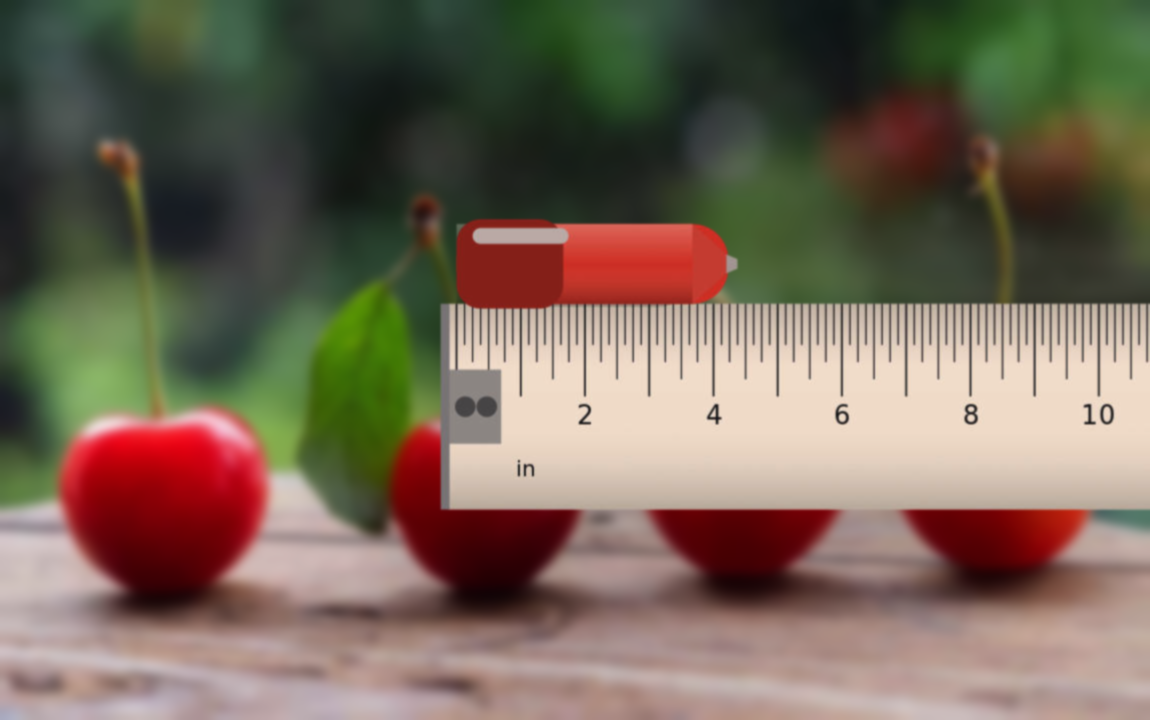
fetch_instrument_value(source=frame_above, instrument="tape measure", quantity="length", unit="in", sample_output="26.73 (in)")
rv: 4.375 (in)
